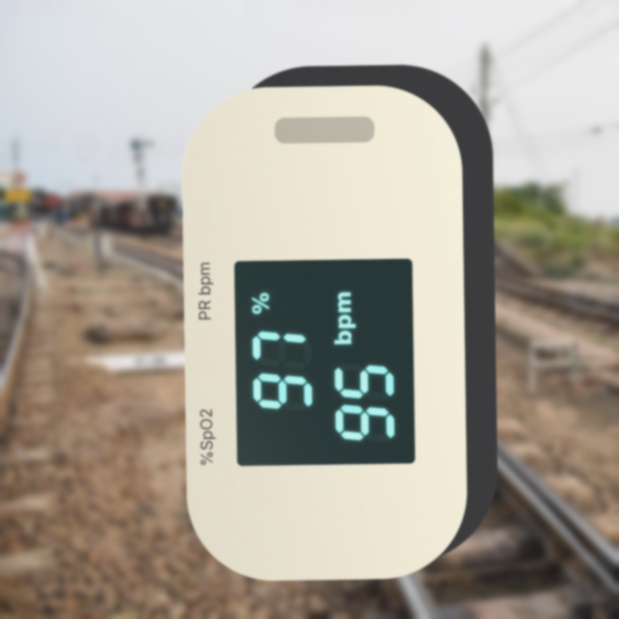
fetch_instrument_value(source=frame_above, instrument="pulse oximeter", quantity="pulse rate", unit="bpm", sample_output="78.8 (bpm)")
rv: 95 (bpm)
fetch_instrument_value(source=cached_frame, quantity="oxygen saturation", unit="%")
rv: 97 (%)
